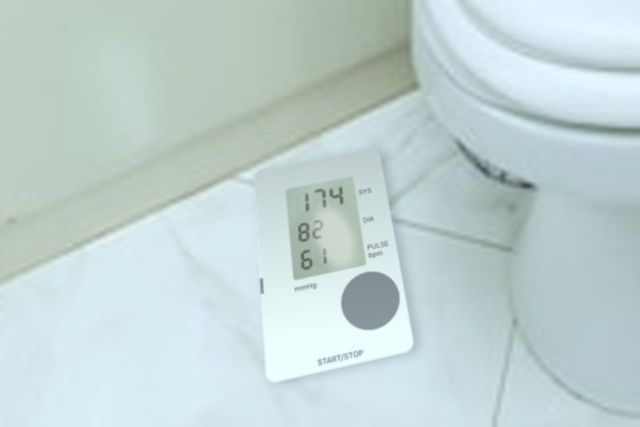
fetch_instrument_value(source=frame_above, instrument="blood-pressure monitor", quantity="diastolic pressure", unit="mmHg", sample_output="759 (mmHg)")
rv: 82 (mmHg)
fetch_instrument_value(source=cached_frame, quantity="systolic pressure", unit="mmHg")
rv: 174 (mmHg)
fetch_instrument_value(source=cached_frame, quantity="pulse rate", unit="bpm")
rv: 61 (bpm)
